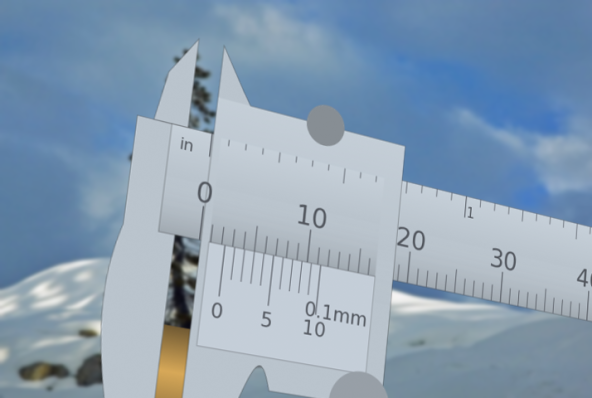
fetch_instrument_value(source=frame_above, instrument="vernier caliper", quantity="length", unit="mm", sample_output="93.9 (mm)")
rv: 2.3 (mm)
